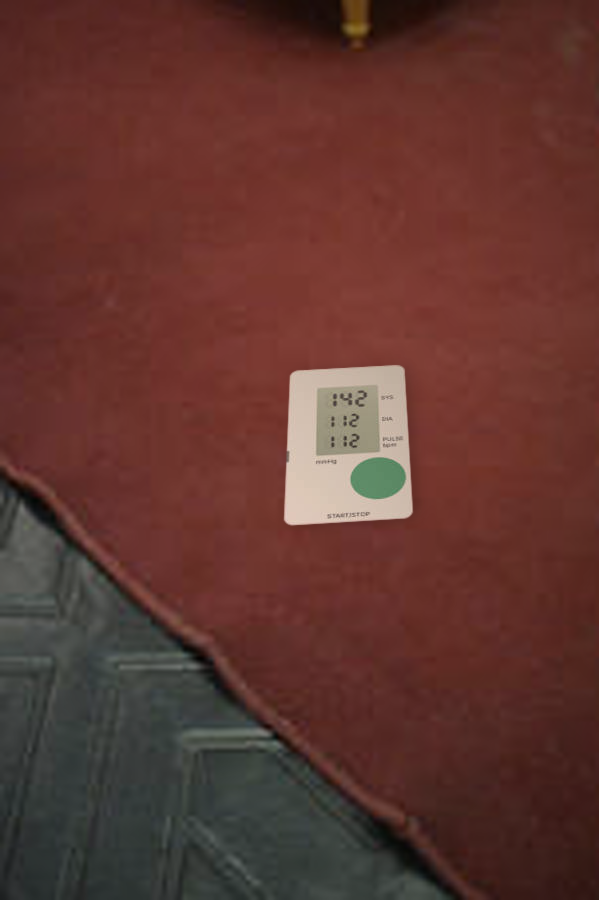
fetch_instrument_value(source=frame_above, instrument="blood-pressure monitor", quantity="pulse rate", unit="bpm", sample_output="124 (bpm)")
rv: 112 (bpm)
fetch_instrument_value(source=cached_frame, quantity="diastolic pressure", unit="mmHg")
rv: 112 (mmHg)
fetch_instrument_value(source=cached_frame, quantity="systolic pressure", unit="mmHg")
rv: 142 (mmHg)
